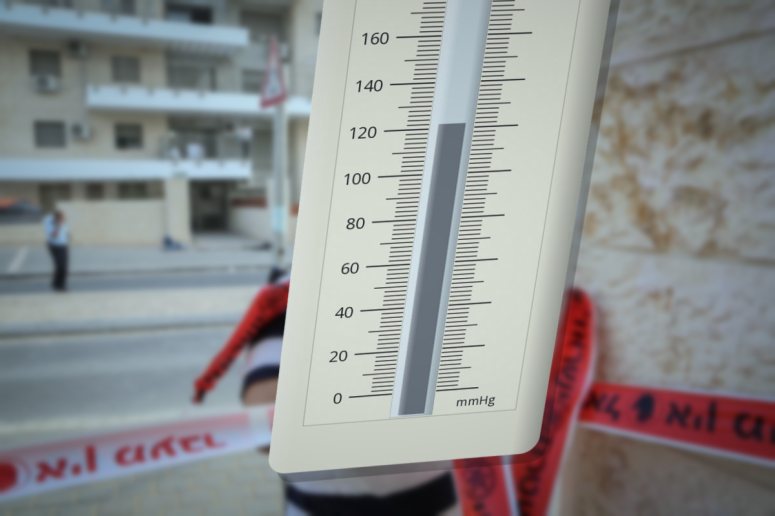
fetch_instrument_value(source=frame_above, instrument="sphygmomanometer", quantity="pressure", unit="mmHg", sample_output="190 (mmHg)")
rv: 122 (mmHg)
